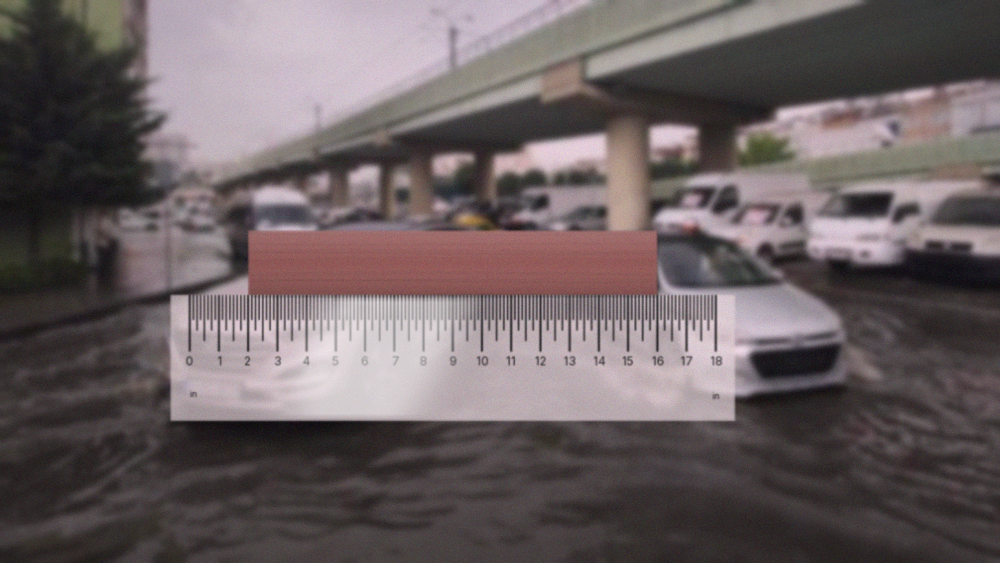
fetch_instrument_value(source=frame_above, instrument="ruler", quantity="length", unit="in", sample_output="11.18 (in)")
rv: 14 (in)
